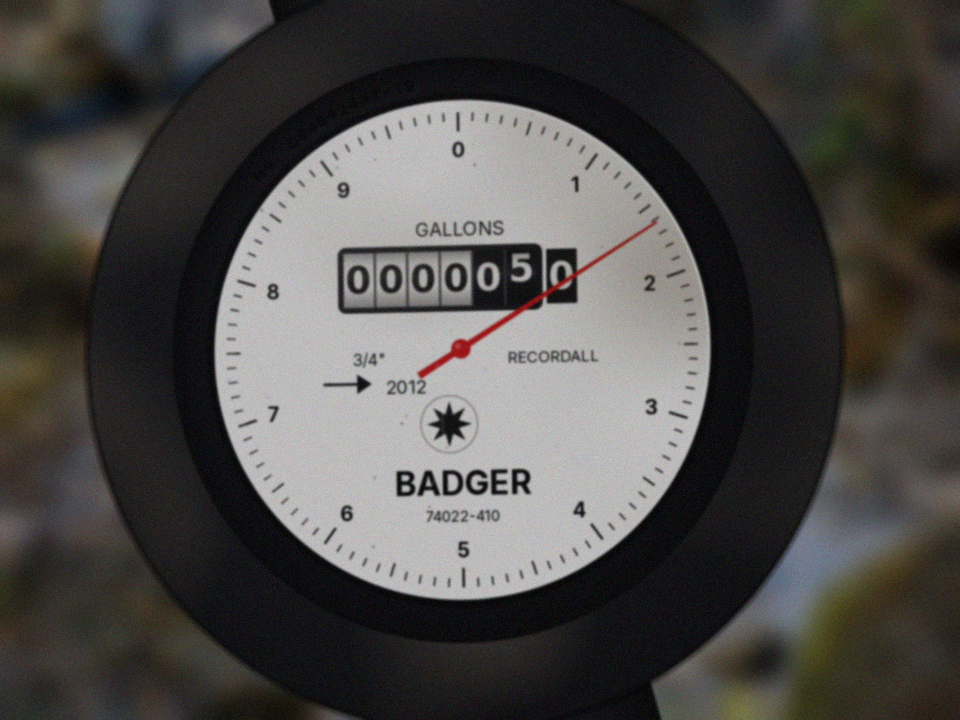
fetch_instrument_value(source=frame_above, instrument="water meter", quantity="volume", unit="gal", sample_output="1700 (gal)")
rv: 51.6 (gal)
